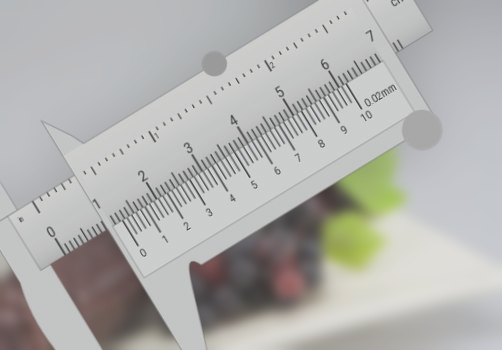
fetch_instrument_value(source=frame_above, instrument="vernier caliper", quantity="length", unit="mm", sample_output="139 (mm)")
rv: 12.5 (mm)
